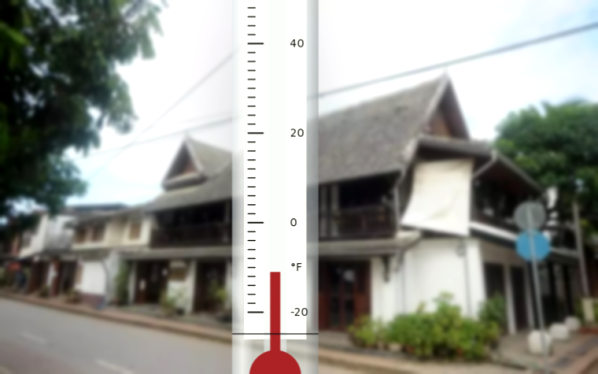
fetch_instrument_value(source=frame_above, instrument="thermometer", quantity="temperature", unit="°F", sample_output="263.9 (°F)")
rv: -11 (°F)
